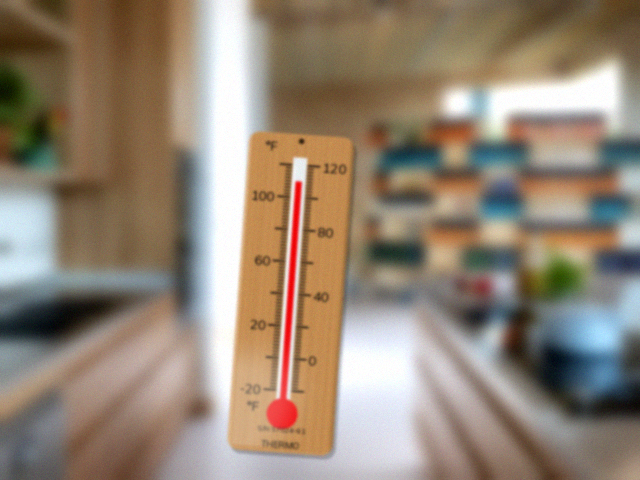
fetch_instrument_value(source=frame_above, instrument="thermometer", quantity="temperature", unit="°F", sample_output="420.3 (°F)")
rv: 110 (°F)
